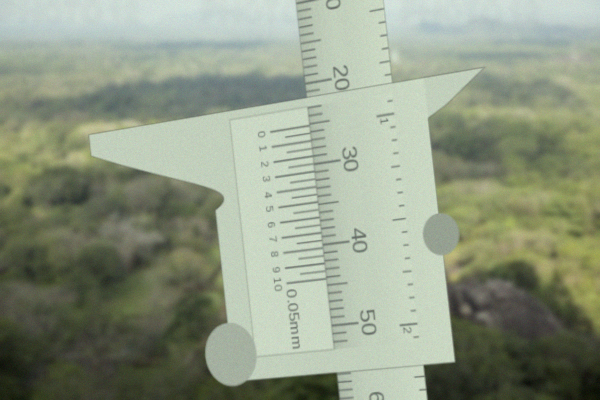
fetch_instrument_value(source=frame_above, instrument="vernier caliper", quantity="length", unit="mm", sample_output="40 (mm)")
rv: 25.2 (mm)
